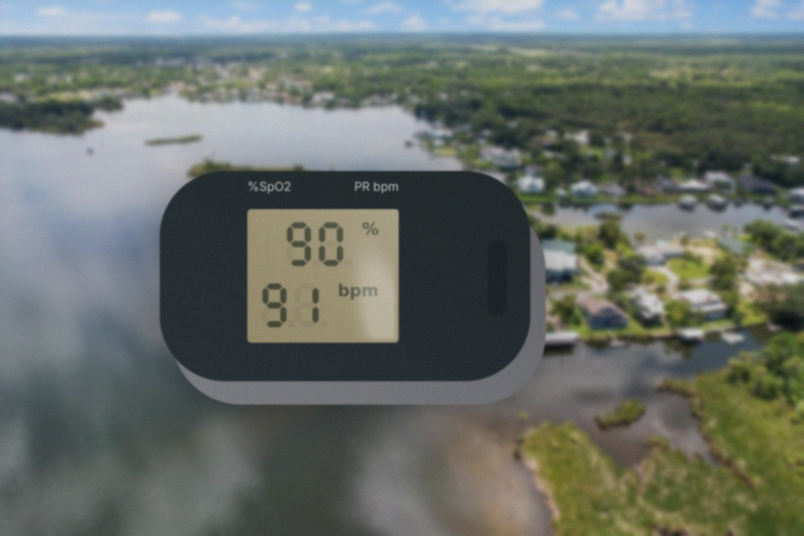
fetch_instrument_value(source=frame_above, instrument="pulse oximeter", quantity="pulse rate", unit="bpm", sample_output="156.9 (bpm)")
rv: 91 (bpm)
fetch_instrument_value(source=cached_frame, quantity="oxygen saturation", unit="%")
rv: 90 (%)
